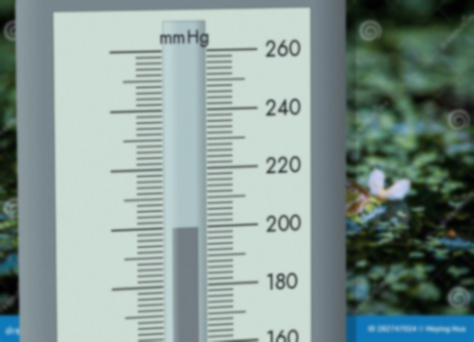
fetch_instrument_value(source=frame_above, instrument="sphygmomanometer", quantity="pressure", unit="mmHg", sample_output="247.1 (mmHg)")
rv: 200 (mmHg)
